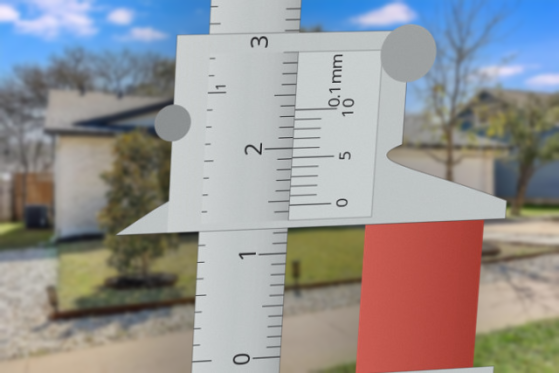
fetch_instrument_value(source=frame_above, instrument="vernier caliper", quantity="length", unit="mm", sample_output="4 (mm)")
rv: 14.6 (mm)
